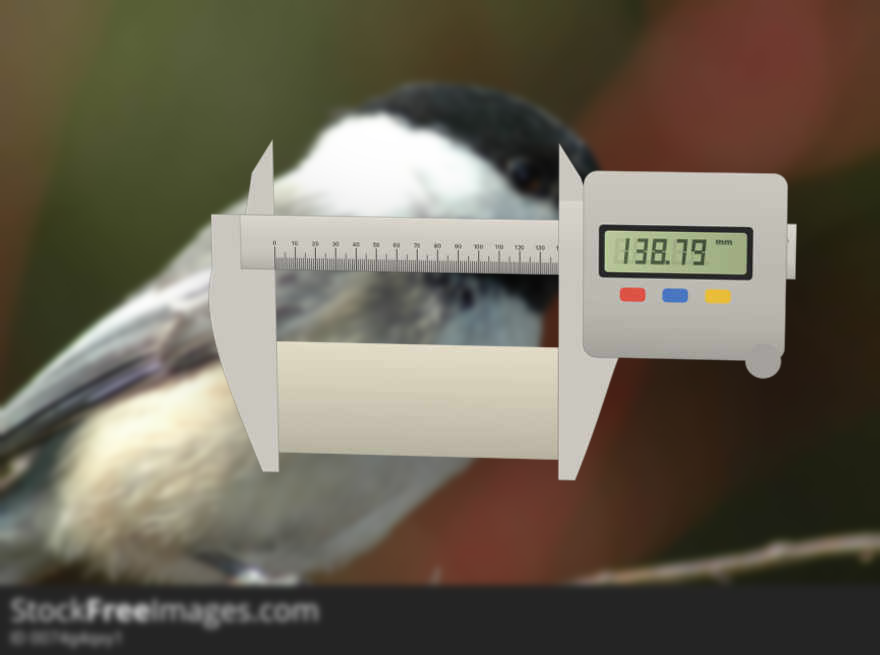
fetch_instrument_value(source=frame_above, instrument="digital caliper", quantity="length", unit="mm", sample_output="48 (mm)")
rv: 138.79 (mm)
